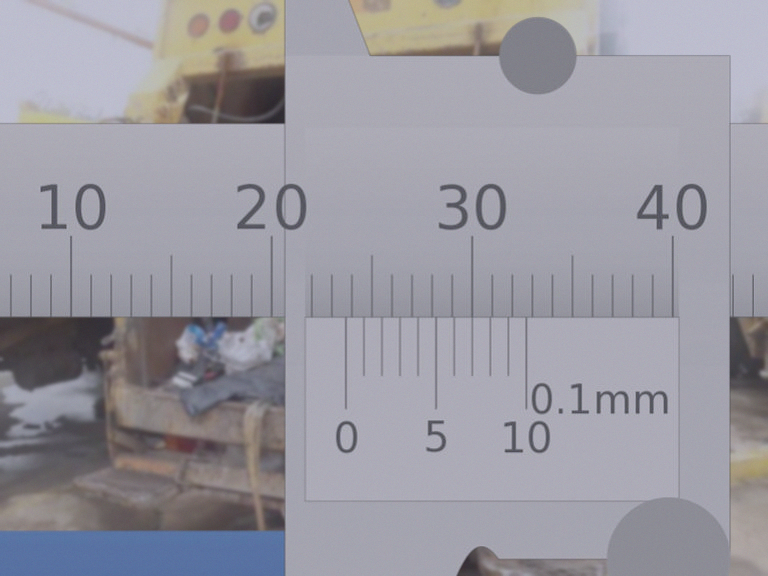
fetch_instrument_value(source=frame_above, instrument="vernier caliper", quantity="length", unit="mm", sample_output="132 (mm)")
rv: 23.7 (mm)
